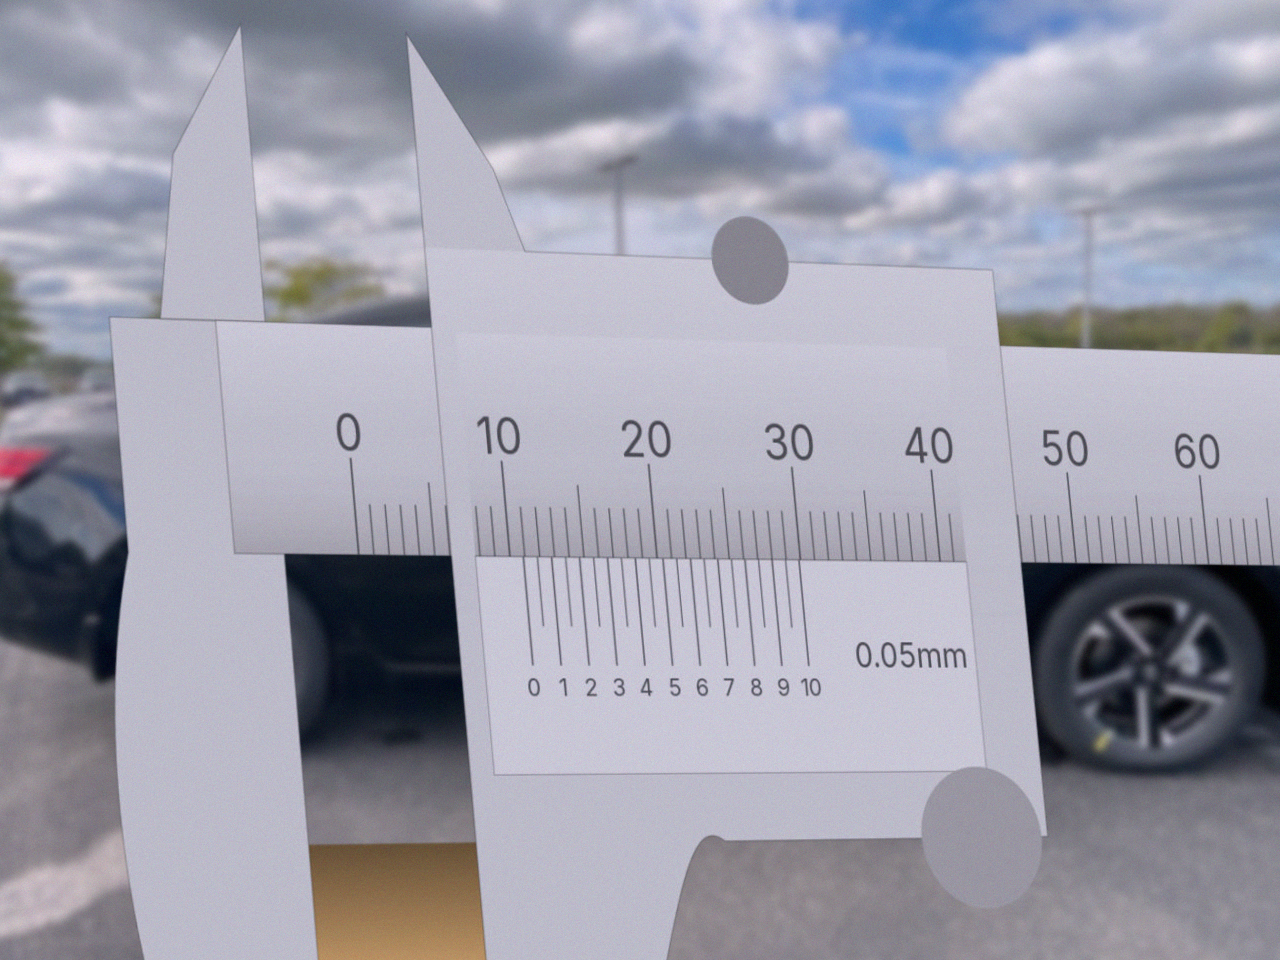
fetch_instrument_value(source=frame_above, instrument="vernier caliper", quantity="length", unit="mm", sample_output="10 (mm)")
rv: 10.9 (mm)
